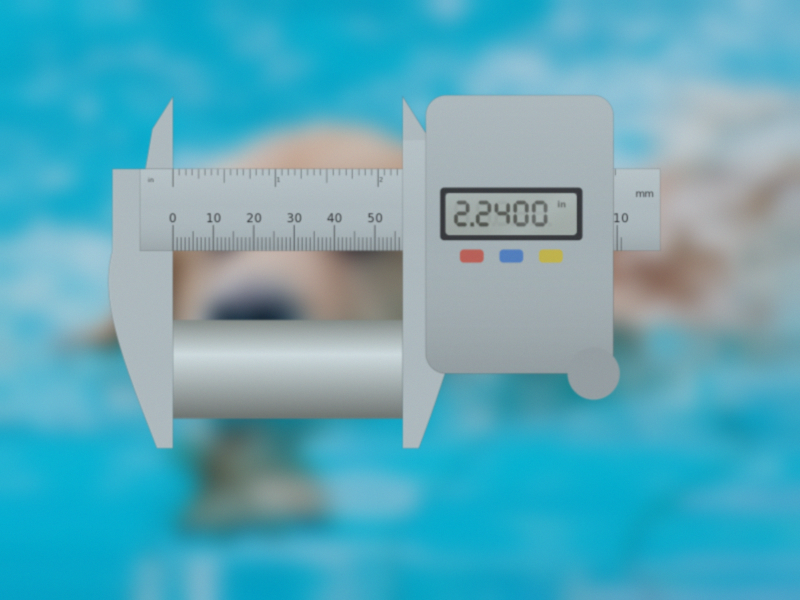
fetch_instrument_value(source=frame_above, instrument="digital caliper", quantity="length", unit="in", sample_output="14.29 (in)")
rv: 2.2400 (in)
